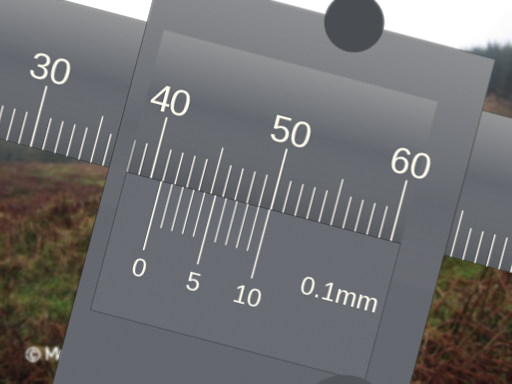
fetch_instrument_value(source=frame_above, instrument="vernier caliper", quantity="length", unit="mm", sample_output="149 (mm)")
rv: 40.9 (mm)
